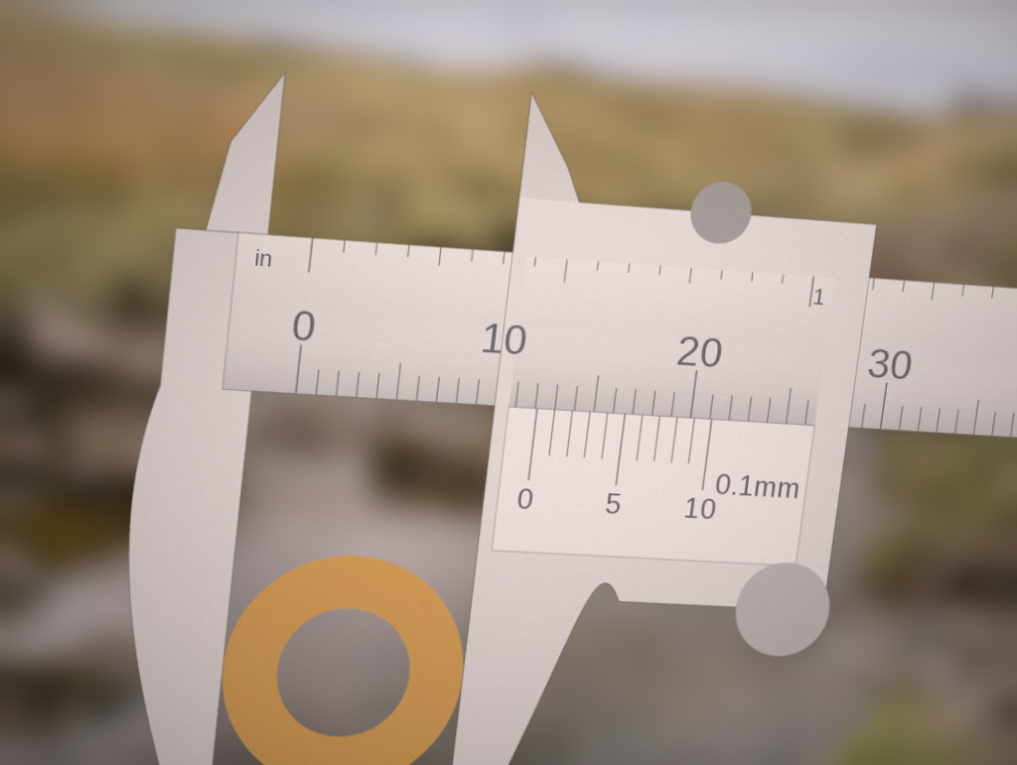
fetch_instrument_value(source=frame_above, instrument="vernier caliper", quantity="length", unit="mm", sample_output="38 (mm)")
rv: 12.1 (mm)
